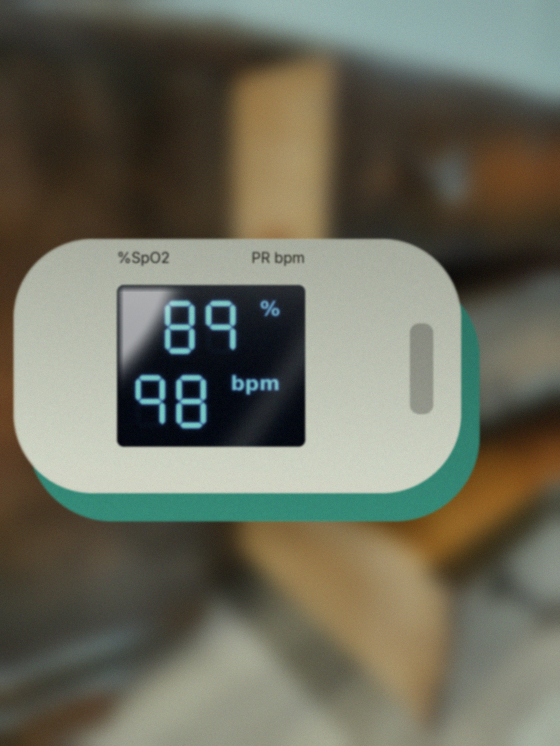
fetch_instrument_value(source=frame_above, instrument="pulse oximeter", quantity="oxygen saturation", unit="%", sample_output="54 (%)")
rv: 89 (%)
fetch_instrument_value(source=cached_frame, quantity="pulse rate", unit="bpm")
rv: 98 (bpm)
